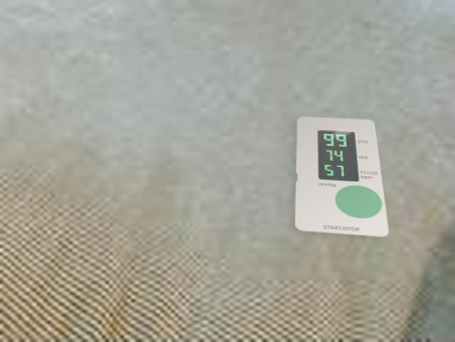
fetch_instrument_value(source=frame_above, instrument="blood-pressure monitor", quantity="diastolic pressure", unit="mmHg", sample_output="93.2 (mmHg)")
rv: 74 (mmHg)
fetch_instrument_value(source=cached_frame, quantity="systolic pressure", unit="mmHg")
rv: 99 (mmHg)
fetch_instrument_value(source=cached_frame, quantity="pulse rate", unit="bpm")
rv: 57 (bpm)
